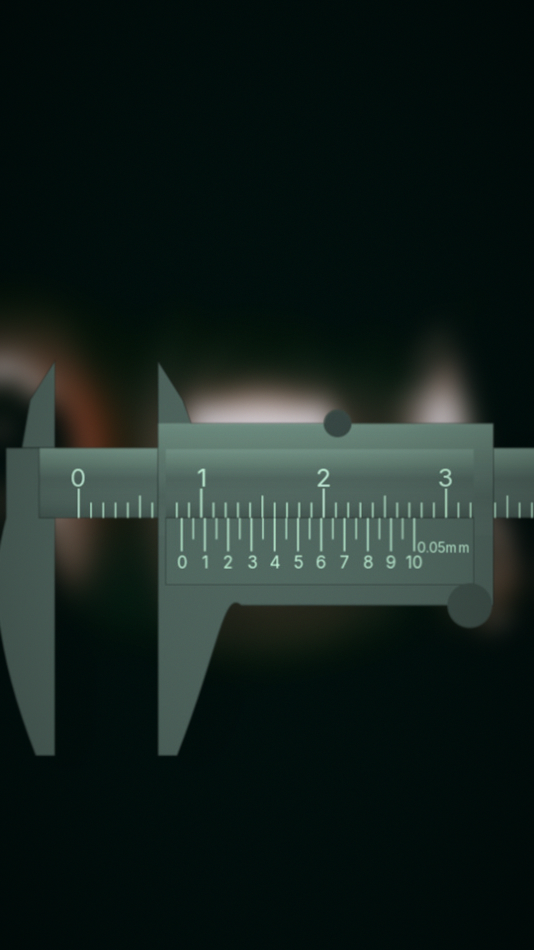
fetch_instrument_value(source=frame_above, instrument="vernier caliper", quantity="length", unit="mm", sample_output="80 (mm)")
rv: 8.4 (mm)
